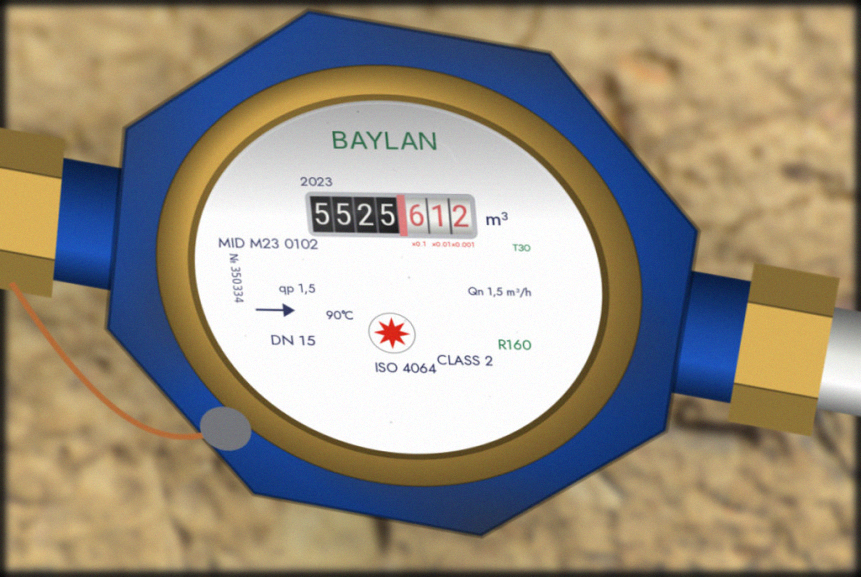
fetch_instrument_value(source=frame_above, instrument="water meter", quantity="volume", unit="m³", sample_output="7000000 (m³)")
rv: 5525.612 (m³)
